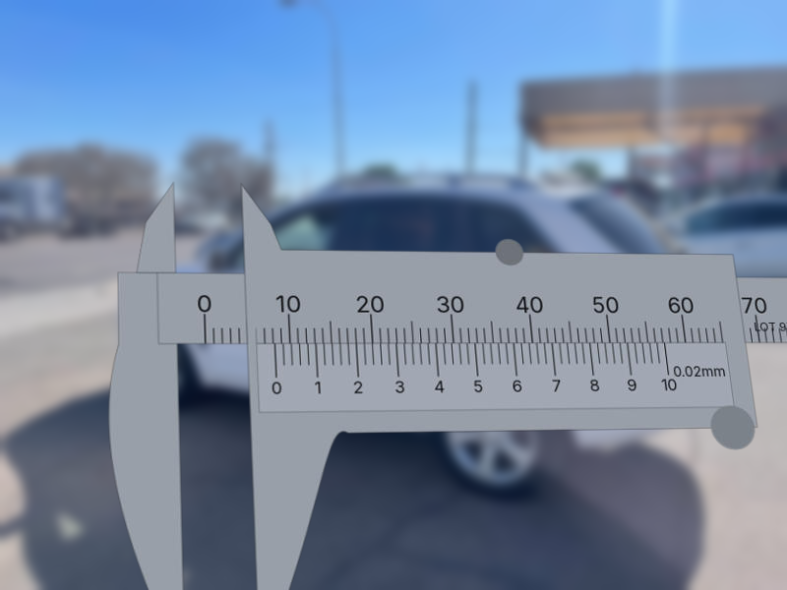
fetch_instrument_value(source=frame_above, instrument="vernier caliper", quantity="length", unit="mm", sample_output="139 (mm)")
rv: 8.2 (mm)
